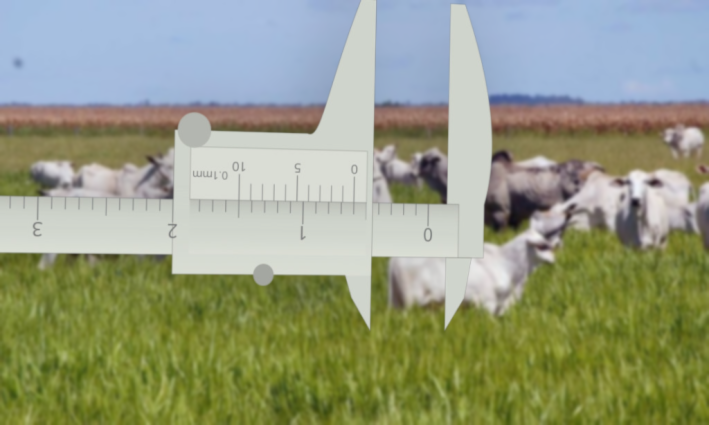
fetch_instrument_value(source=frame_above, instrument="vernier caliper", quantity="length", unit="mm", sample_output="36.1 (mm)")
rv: 6.0 (mm)
